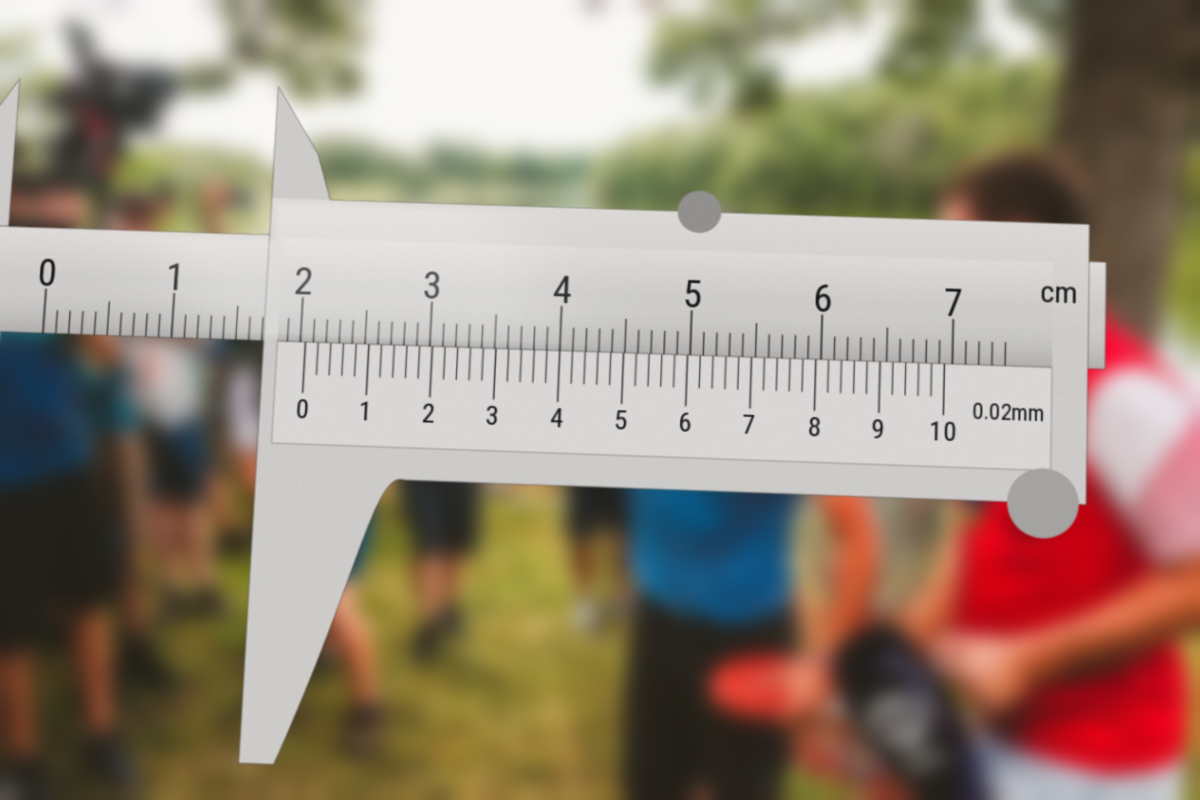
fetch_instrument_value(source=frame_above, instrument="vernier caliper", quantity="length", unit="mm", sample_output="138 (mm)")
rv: 20.4 (mm)
